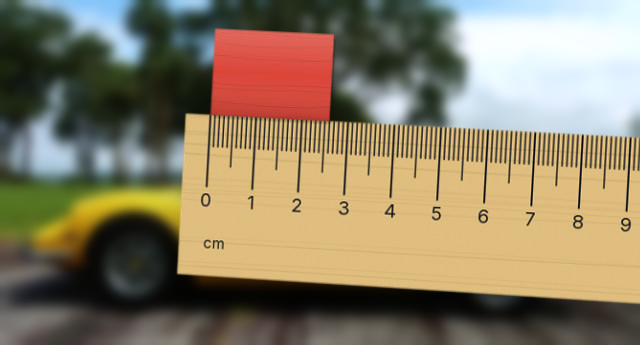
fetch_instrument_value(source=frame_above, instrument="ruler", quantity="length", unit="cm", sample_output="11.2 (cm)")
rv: 2.6 (cm)
